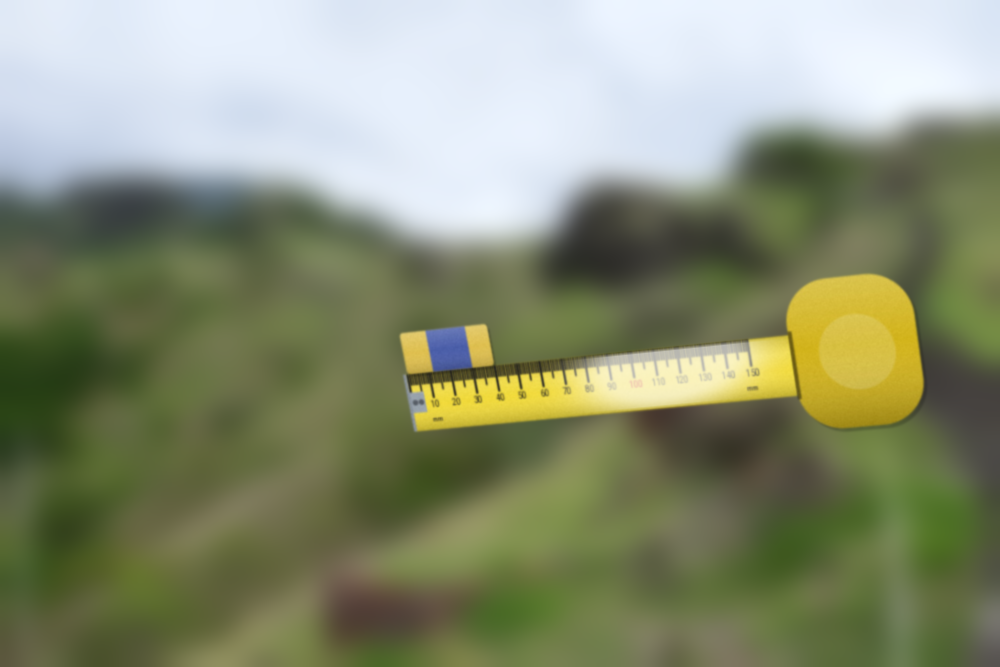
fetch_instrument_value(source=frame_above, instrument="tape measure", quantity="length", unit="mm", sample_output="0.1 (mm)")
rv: 40 (mm)
